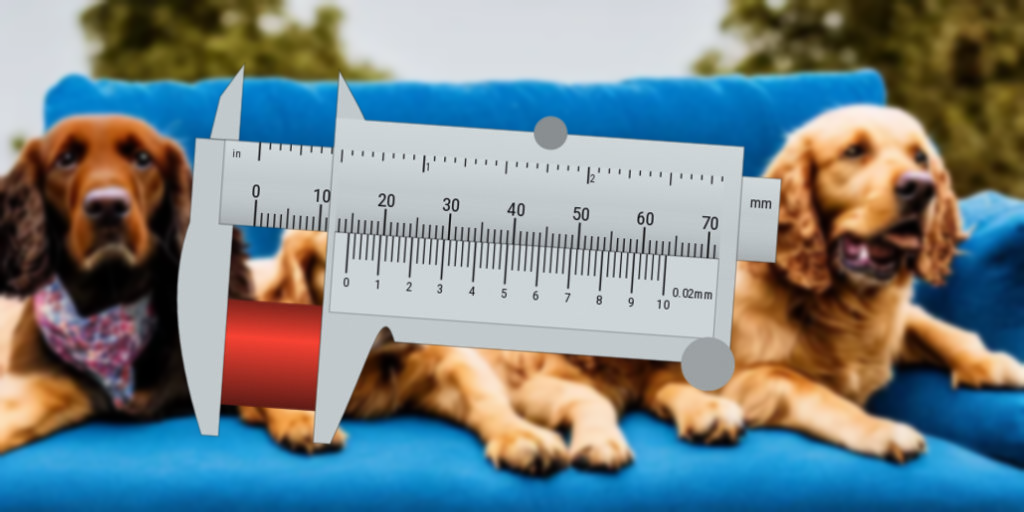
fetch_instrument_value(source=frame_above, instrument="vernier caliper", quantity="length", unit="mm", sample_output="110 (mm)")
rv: 14.6 (mm)
